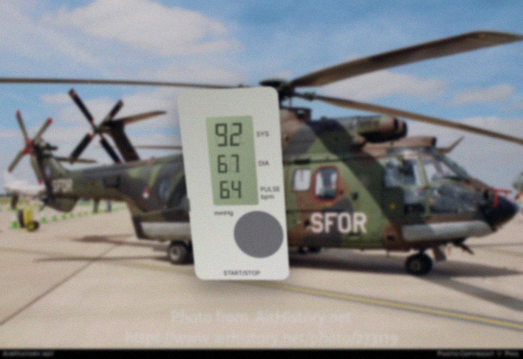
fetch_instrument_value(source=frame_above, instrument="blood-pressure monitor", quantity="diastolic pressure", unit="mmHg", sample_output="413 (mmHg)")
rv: 67 (mmHg)
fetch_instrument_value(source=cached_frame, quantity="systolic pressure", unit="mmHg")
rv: 92 (mmHg)
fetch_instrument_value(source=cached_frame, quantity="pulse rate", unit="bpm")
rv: 64 (bpm)
